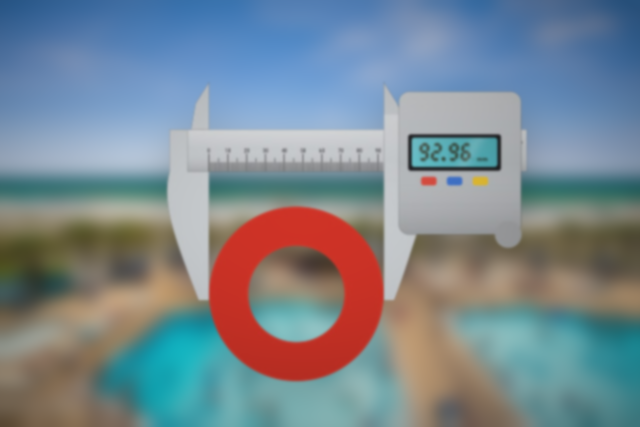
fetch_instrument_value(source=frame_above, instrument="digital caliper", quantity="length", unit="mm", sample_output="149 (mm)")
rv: 92.96 (mm)
